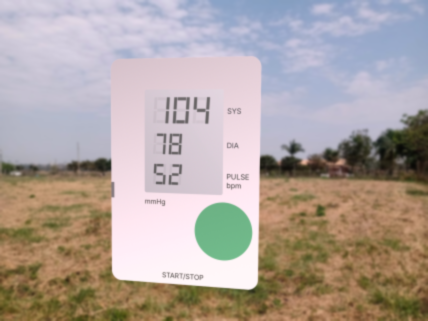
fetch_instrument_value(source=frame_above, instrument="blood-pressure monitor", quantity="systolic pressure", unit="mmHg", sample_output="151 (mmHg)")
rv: 104 (mmHg)
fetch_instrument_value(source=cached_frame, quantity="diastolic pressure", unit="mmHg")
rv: 78 (mmHg)
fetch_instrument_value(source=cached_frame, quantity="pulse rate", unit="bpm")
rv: 52 (bpm)
